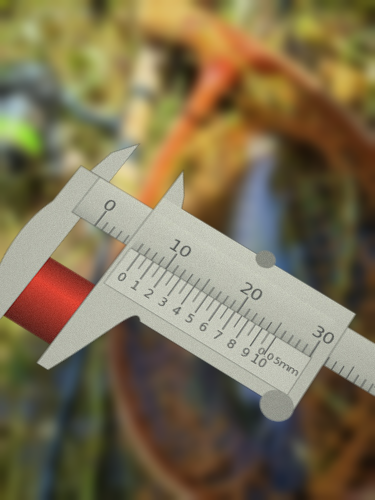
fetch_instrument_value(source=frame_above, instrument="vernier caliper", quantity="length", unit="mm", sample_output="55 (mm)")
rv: 6.4 (mm)
